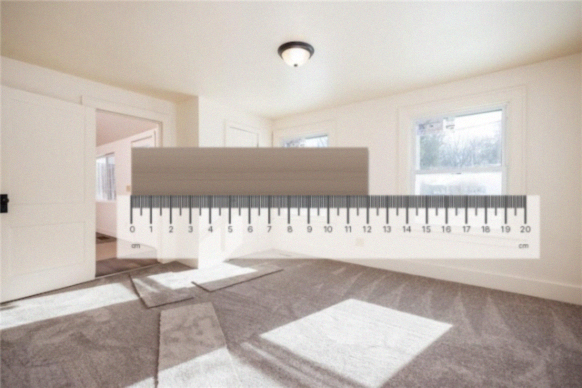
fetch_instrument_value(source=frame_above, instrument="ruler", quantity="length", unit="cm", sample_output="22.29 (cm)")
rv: 12 (cm)
